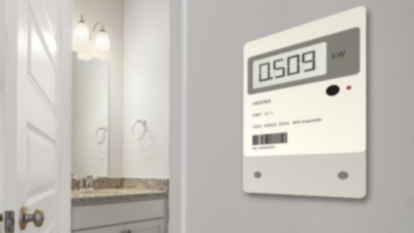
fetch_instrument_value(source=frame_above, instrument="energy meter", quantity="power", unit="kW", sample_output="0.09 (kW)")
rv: 0.509 (kW)
